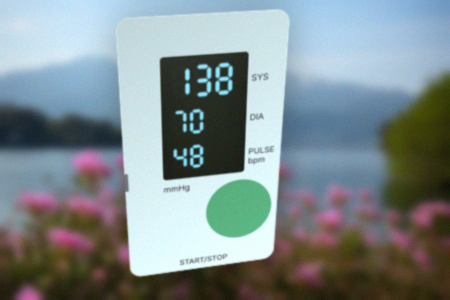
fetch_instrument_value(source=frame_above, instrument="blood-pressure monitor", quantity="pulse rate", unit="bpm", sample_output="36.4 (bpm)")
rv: 48 (bpm)
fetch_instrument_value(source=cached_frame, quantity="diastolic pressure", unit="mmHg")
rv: 70 (mmHg)
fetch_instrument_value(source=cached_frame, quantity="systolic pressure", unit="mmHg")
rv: 138 (mmHg)
